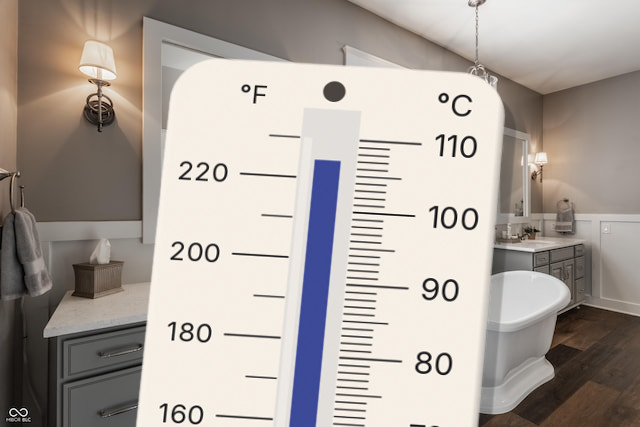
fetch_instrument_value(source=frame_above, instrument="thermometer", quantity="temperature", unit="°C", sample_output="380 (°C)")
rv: 107 (°C)
